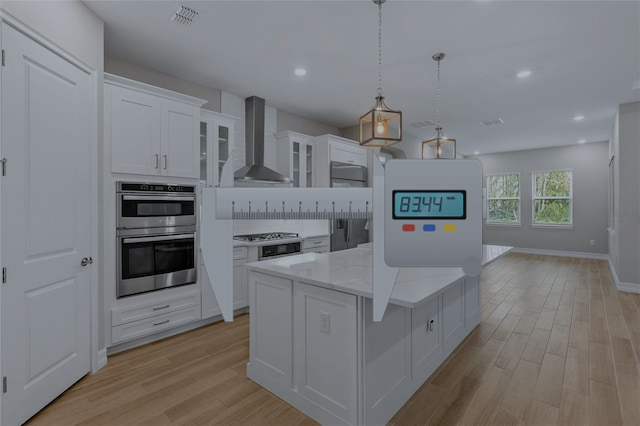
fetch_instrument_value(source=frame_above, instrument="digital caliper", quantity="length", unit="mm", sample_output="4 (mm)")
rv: 83.44 (mm)
